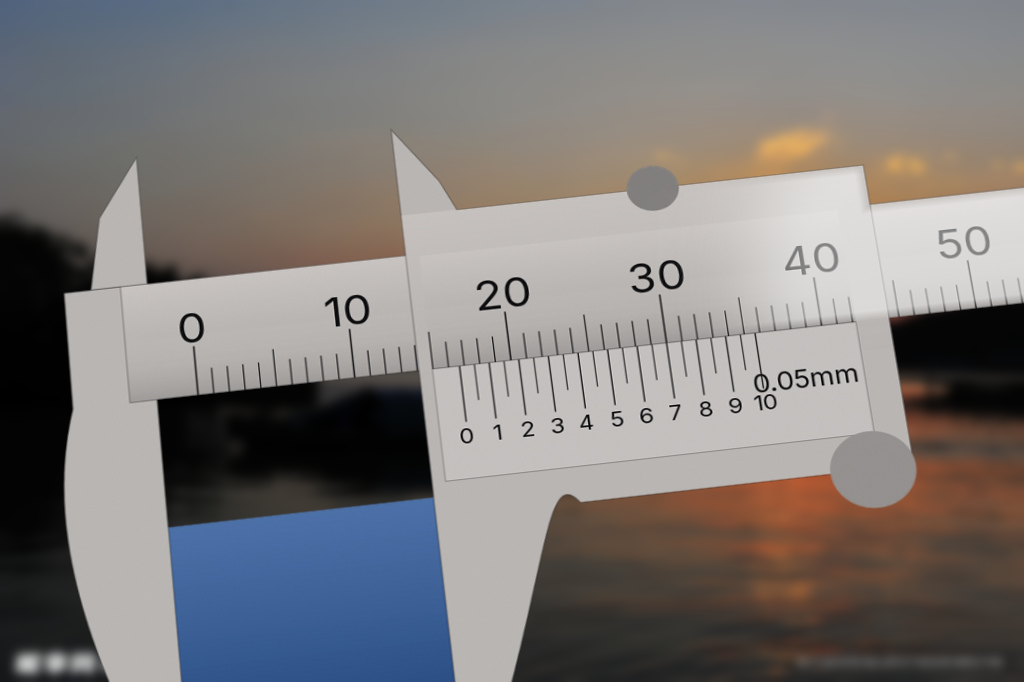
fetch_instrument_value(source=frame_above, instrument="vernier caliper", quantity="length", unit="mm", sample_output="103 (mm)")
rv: 16.7 (mm)
